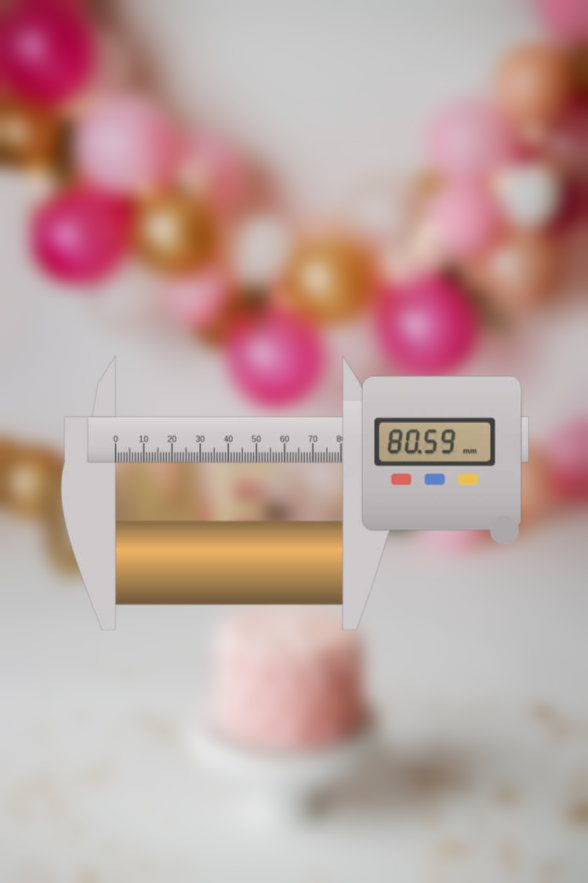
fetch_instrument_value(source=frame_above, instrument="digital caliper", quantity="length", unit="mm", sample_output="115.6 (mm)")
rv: 80.59 (mm)
